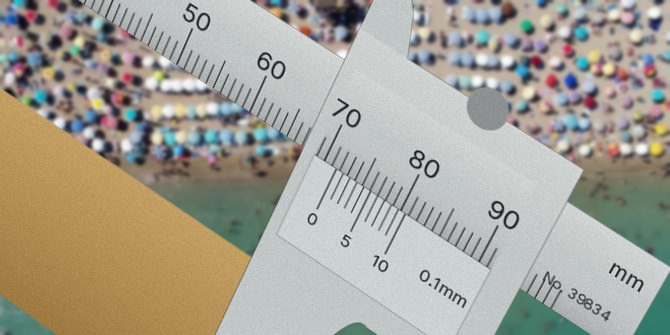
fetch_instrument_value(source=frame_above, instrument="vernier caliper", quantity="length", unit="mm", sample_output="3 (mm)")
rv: 71.6 (mm)
